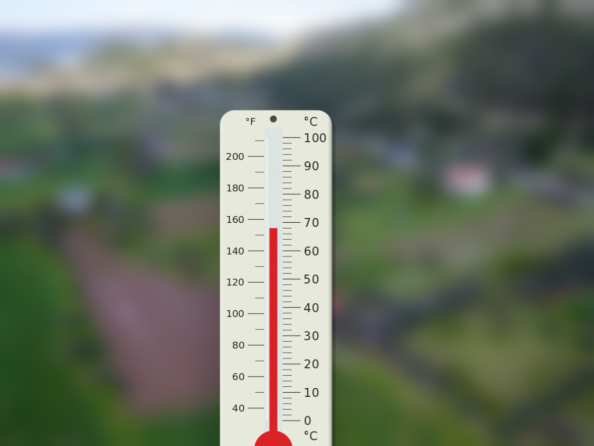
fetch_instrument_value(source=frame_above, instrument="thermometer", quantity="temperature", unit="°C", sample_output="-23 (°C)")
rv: 68 (°C)
